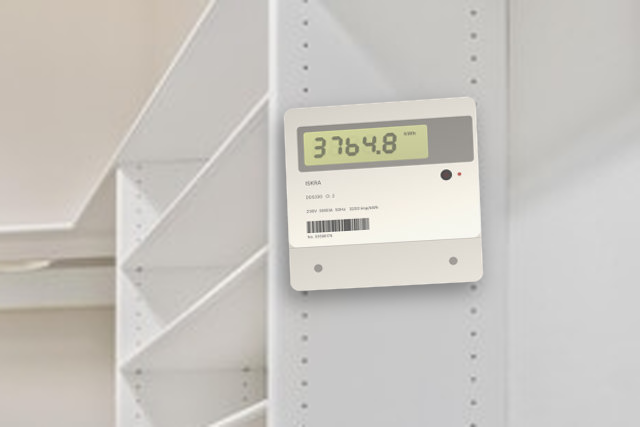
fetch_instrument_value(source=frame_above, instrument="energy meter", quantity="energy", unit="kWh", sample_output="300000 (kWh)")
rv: 3764.8 (kWh)
